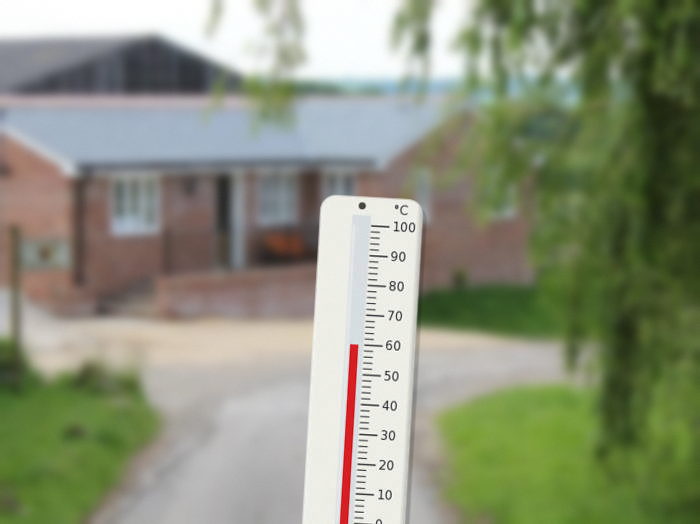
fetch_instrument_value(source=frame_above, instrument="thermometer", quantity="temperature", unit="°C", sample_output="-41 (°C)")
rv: 60 (°C)
